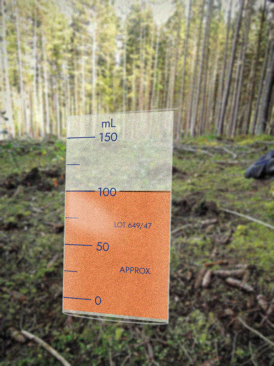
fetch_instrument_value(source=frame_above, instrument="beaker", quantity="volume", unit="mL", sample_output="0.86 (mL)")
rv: 100 (mL)
